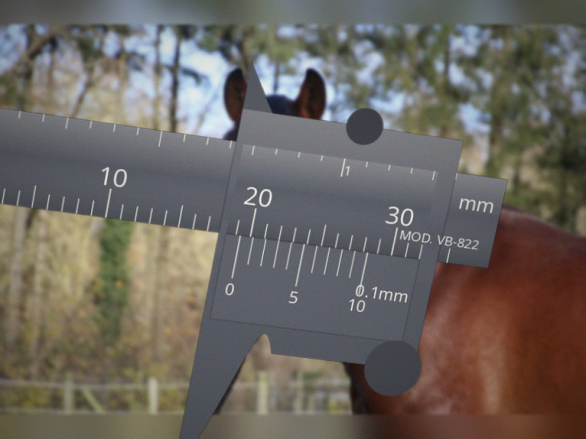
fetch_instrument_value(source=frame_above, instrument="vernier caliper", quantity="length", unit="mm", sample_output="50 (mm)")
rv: 19.3 (mm)
